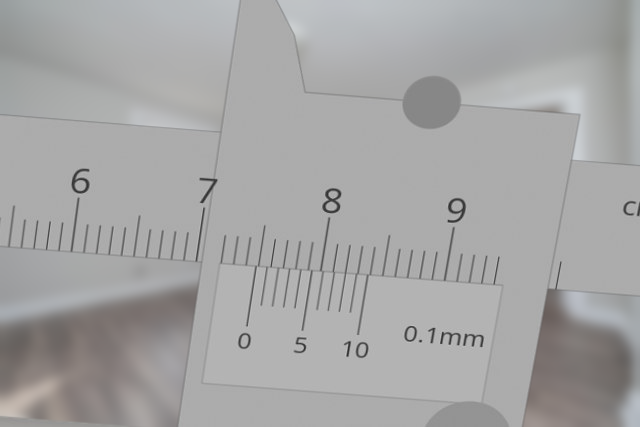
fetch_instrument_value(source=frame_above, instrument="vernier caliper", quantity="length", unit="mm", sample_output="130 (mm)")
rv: 74.8 (mm)
